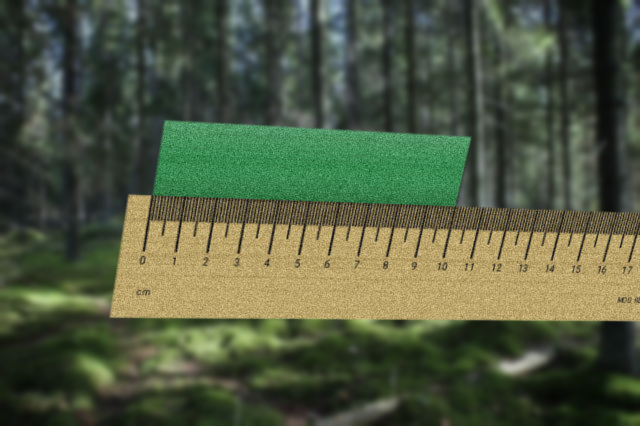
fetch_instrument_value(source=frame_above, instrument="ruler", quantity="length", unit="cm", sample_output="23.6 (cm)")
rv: 10 (cm)
